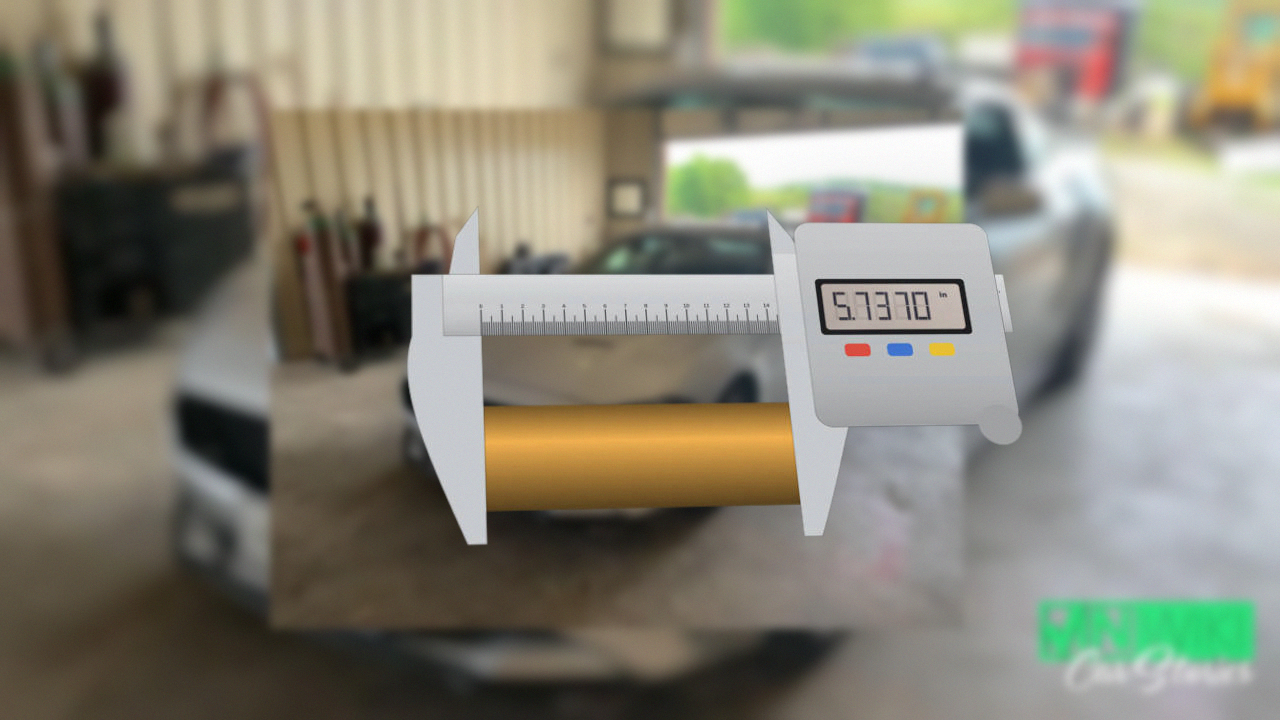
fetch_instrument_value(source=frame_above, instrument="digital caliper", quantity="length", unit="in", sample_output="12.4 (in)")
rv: 5.7370 (in)
